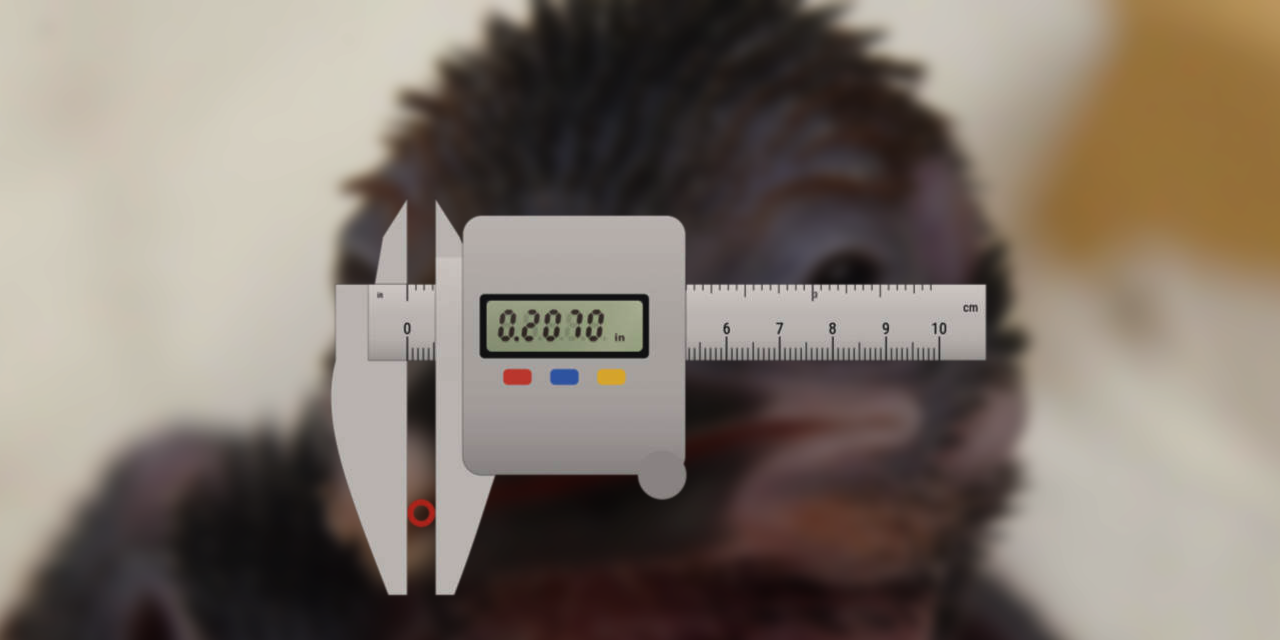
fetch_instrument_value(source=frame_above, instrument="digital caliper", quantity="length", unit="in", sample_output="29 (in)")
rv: 0.2070 (in)
